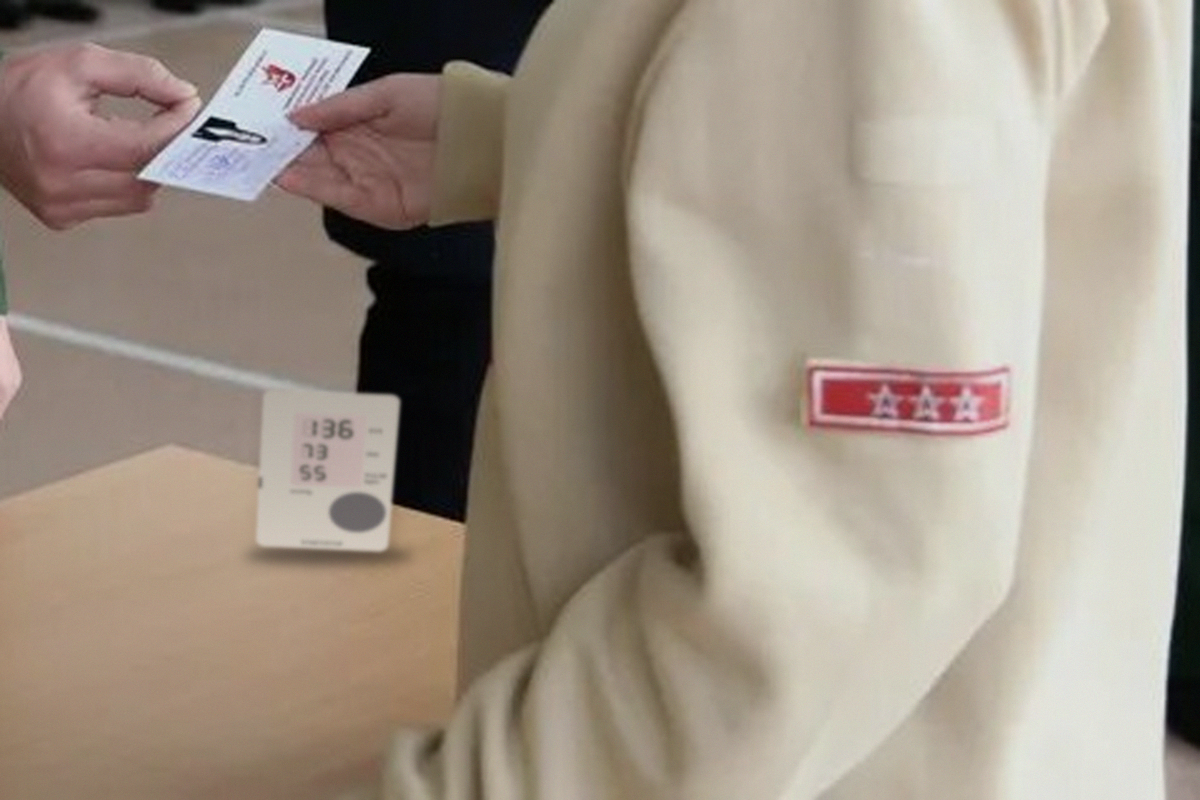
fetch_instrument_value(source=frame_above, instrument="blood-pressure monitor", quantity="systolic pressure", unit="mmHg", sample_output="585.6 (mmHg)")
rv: 136 (mmHg)
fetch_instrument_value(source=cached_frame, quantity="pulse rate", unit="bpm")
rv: 55 (bpm)
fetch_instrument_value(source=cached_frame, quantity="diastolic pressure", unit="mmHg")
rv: 73 (mmHg)
